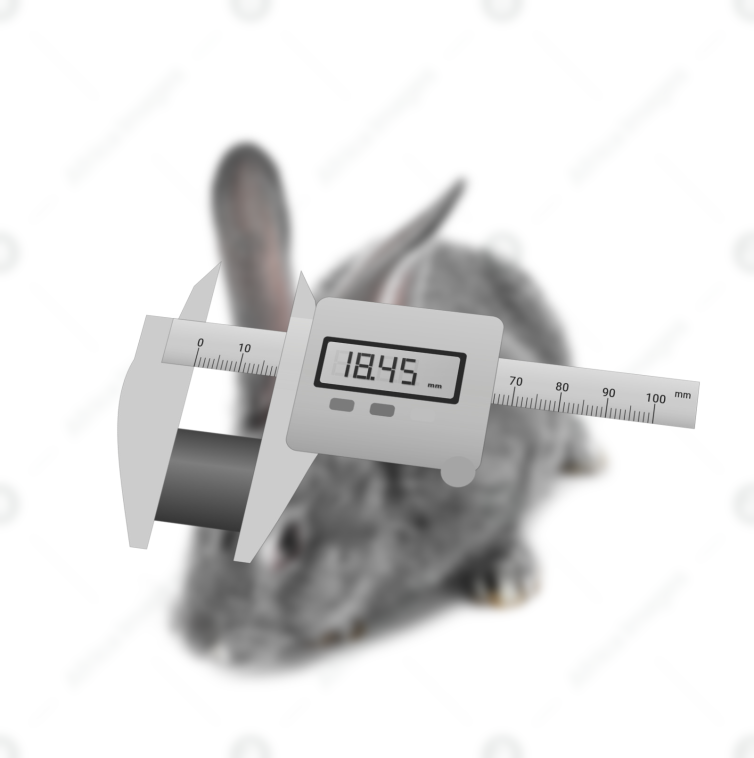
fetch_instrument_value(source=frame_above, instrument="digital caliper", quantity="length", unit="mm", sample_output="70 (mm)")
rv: 18.45 (mm)
